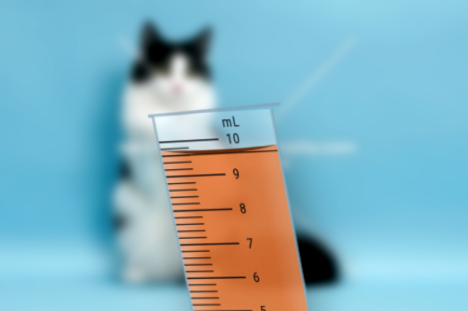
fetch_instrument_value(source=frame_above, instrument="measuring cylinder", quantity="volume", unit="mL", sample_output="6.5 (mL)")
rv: 9.6 (mL)
